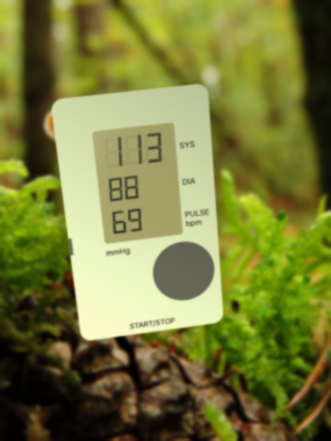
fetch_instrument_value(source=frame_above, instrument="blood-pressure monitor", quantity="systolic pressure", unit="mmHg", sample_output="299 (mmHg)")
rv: 113 (mmHg)
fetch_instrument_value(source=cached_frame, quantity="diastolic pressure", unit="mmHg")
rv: 88 (mmHg)
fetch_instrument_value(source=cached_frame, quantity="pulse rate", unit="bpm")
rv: 69 (bpm)
